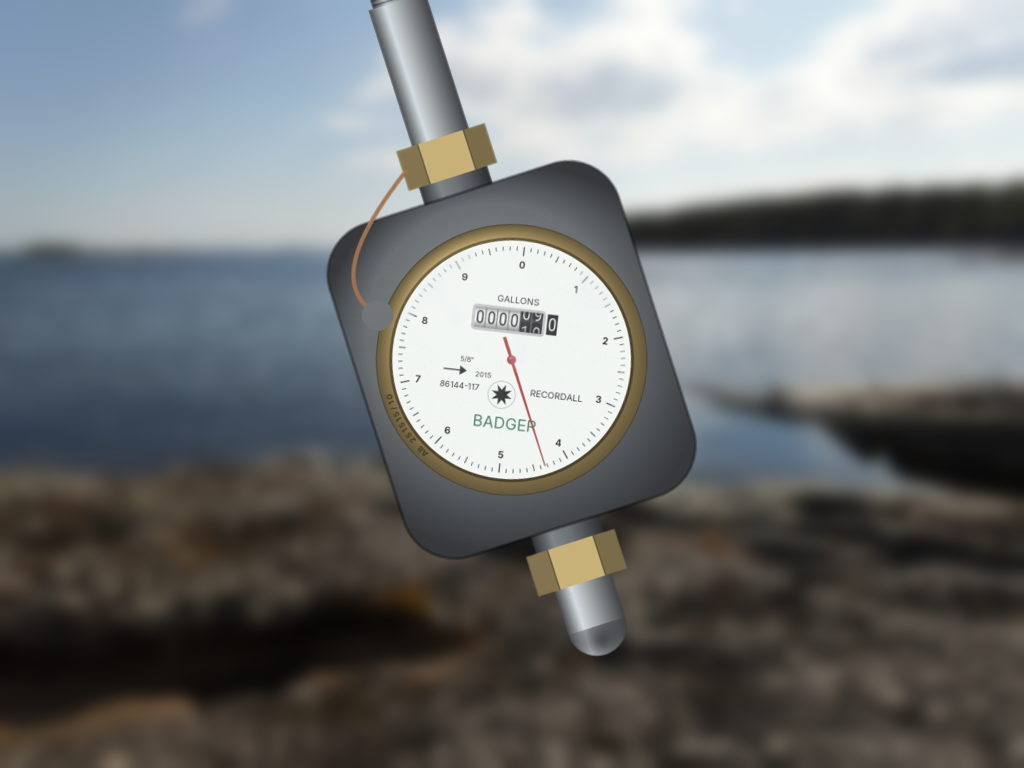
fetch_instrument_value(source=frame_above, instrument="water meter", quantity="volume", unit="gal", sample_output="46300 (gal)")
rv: 94.3 (gal)
